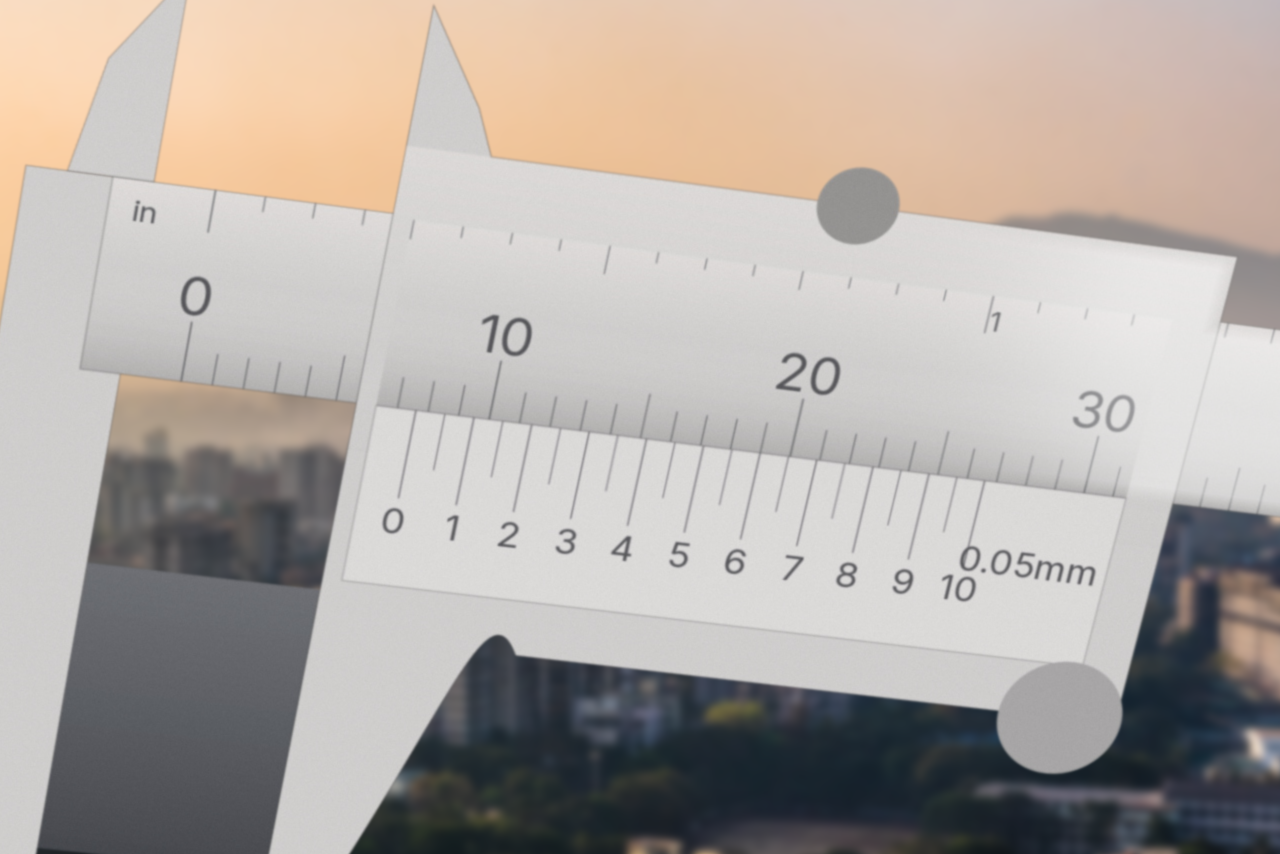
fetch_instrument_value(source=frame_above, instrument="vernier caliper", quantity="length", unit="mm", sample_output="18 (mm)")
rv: 7.6 (mm)
